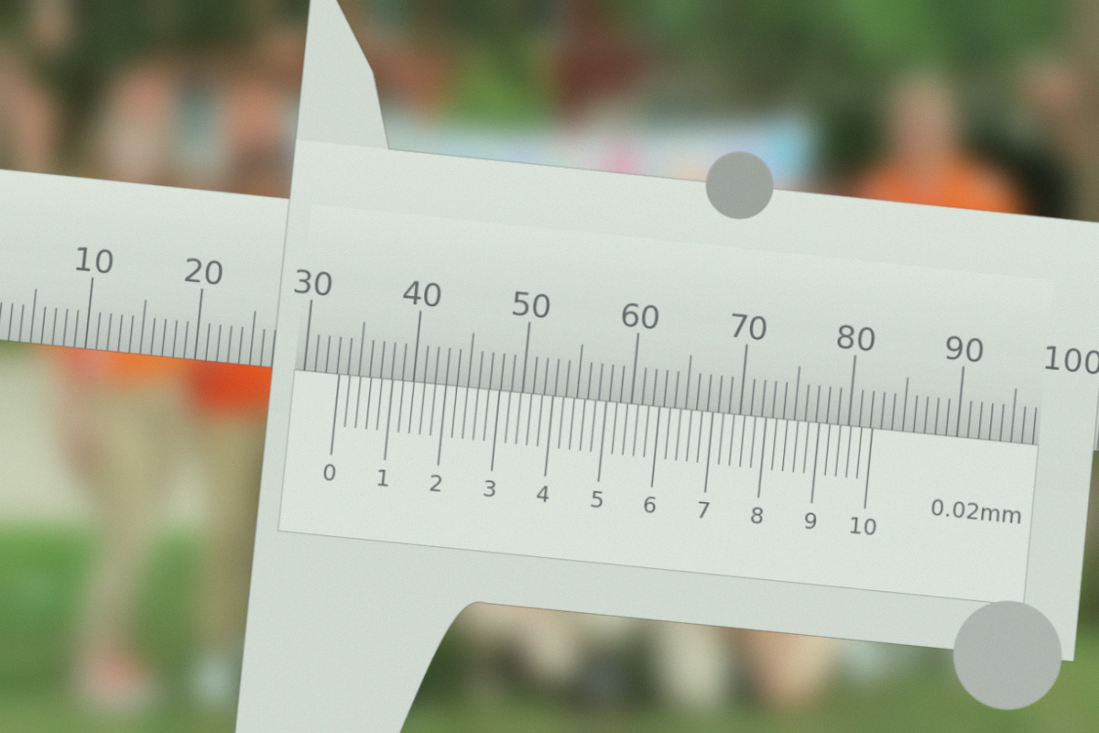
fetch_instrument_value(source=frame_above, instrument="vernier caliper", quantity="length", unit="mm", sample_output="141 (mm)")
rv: 33.2 (mm)
